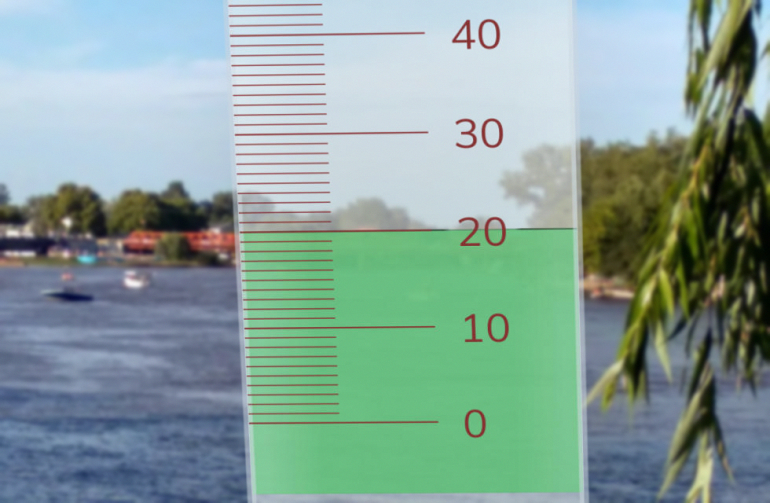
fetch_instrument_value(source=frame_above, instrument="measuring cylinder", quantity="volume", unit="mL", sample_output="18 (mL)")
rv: 20 (mL)
